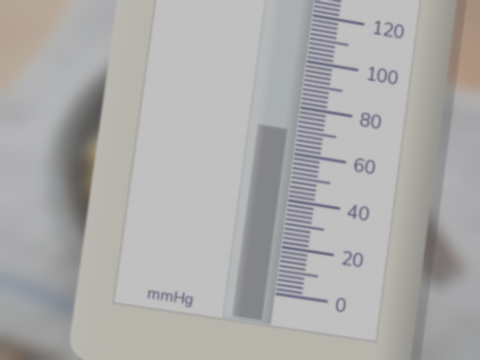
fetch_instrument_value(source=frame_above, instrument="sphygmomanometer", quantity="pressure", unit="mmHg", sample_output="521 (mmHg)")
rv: 70 (mmHg)
